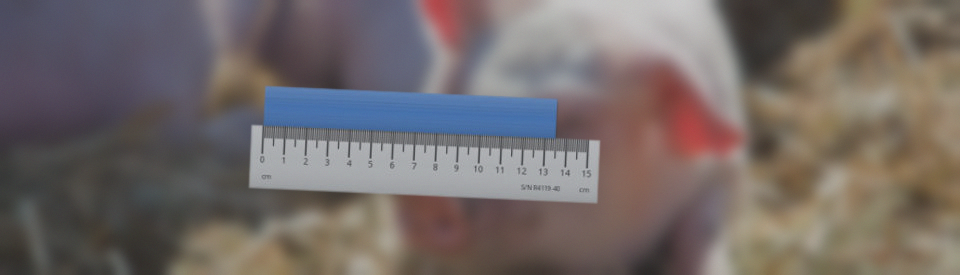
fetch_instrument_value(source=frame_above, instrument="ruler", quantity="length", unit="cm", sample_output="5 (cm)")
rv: 13.5 (cm)
